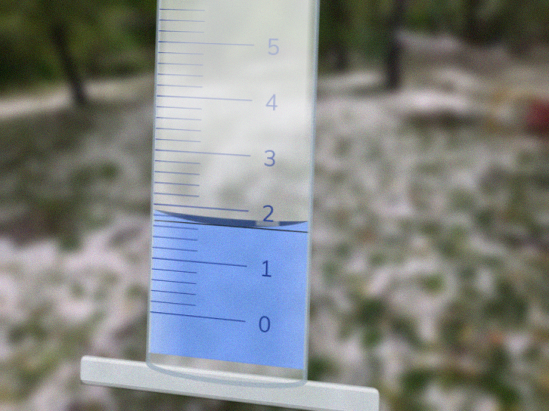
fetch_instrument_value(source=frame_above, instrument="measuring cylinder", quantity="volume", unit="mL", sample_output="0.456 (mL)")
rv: 1.7 (mL)
